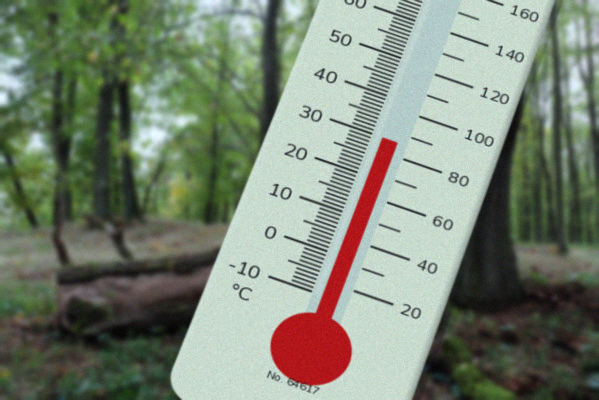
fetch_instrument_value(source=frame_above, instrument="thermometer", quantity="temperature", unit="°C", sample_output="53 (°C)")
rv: 30 (°C)
